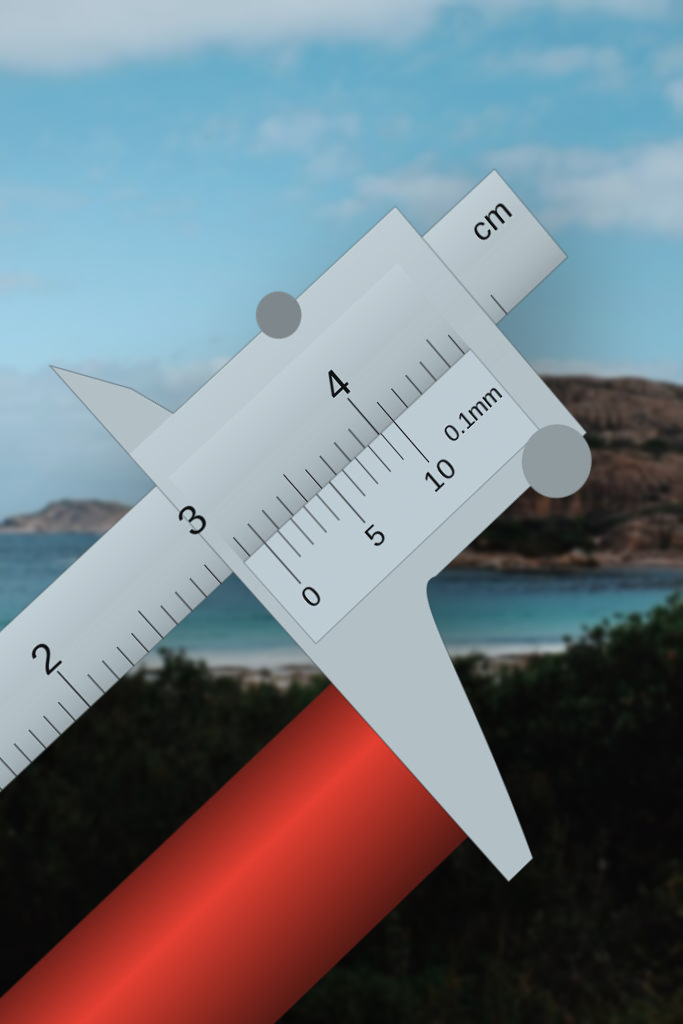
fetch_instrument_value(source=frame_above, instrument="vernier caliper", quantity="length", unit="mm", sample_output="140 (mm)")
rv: 32.0 (mm)
